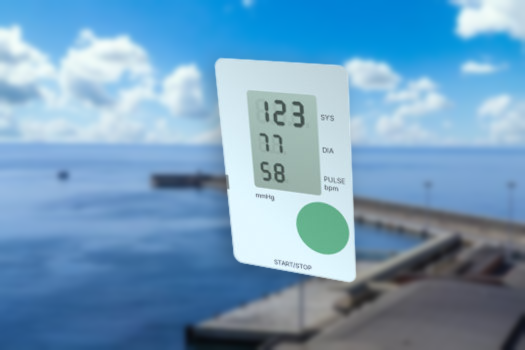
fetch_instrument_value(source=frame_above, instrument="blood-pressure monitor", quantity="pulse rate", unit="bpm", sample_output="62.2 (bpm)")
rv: 58 (bpm)
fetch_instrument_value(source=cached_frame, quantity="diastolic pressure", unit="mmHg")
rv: 77 (mmHg)
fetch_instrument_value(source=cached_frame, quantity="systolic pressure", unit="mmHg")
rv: 123 (mmHg)
